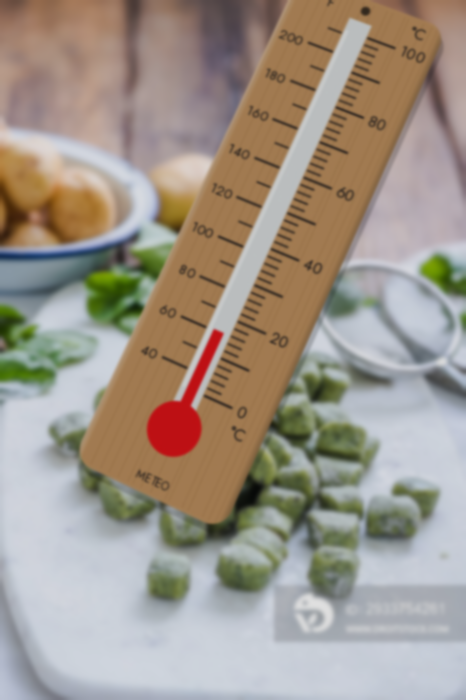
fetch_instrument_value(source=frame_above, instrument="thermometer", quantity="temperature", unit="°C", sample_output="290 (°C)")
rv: 16 (°C)
